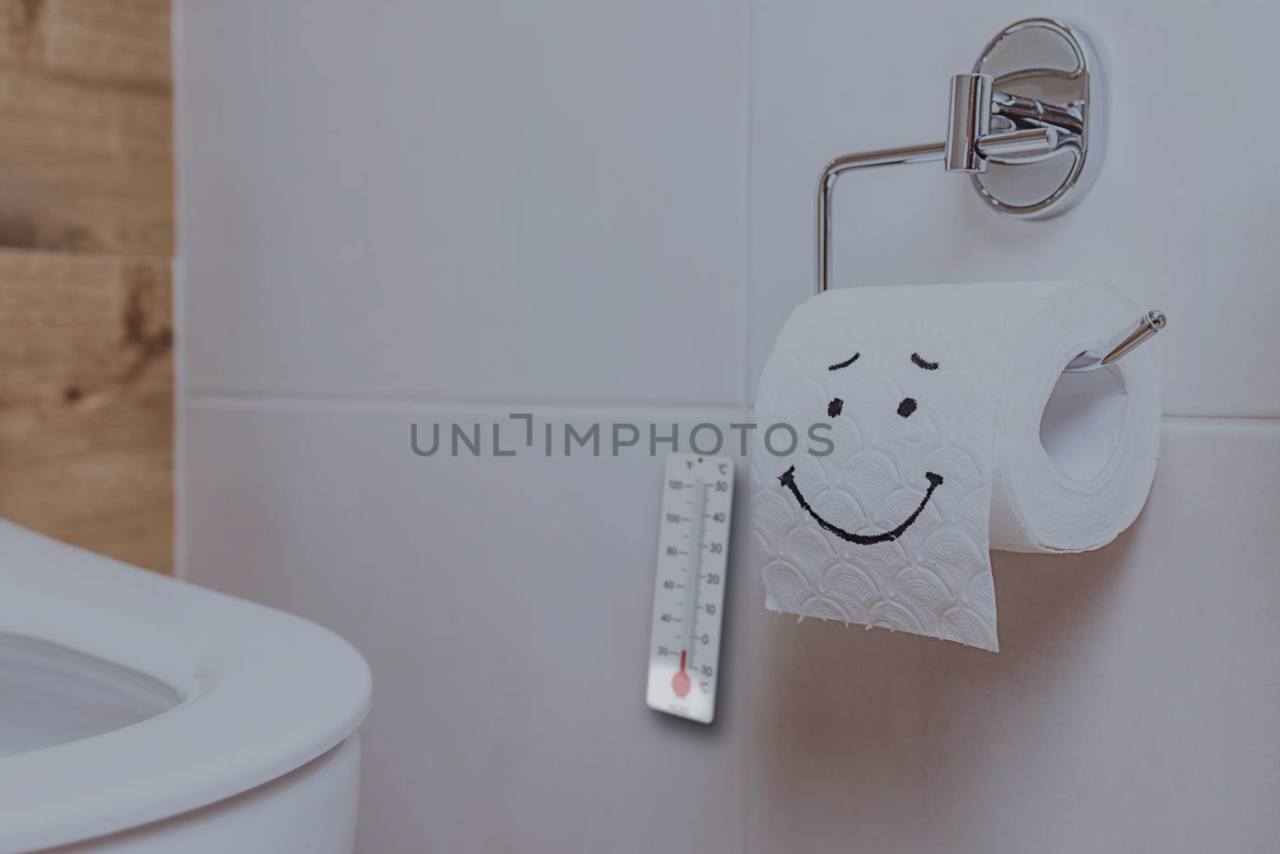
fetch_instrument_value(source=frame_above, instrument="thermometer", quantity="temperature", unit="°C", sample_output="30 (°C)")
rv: -5 (°C)
